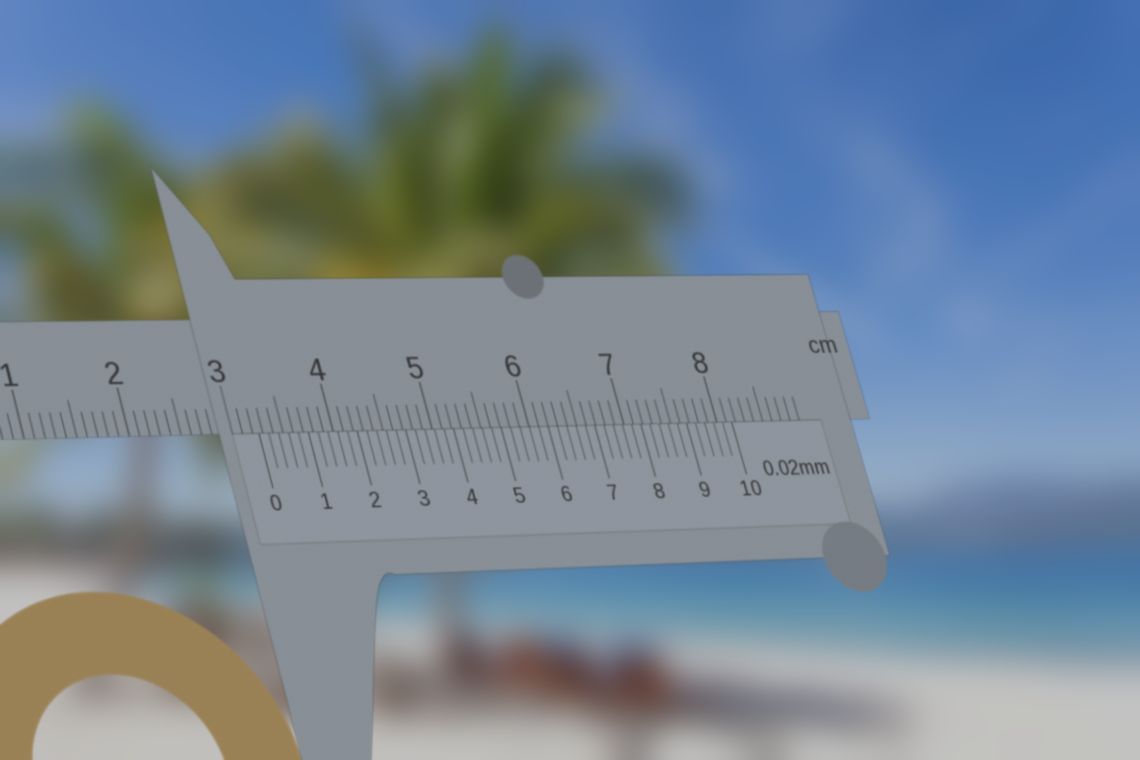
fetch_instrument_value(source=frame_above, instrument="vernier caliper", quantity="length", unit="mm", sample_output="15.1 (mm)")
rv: 32.6 (mm)
